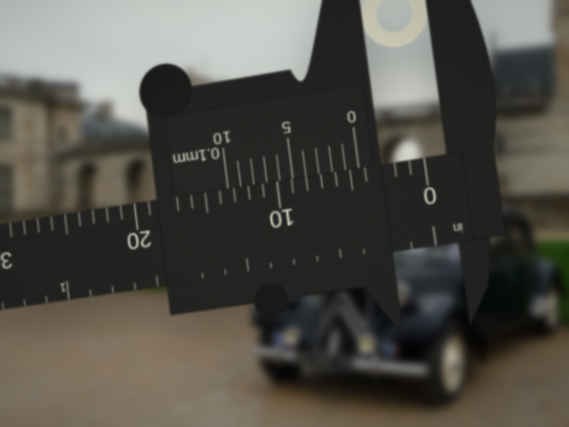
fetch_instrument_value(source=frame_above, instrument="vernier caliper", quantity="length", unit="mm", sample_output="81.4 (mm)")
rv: 4.4 (mm)
